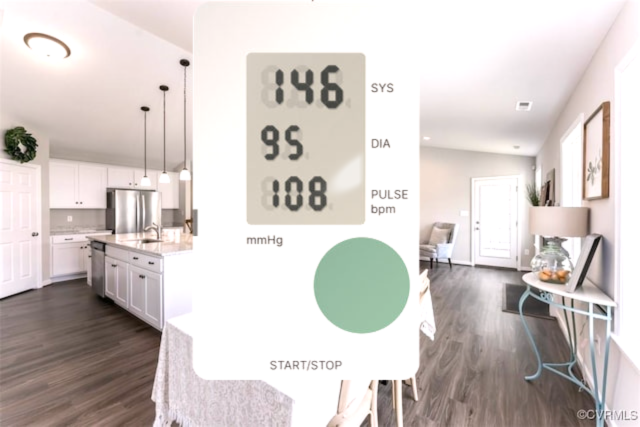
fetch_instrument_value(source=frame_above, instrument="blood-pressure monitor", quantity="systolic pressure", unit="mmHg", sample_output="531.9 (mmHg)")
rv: 146 (mmHg)
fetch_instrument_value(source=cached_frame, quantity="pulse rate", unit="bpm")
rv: 108 (bpm)
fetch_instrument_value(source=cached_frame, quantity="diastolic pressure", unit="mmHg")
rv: 95 (mmHg)
